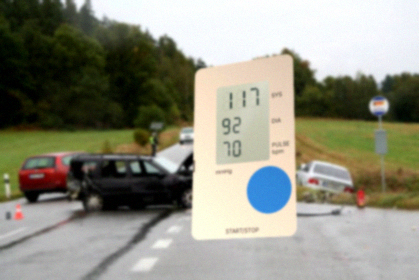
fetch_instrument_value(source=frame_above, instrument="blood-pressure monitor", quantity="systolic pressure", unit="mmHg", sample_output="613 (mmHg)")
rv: 117 (mmHg)
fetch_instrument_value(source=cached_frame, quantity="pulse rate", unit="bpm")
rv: 70 (bpm)
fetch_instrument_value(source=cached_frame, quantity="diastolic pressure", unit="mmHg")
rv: 92 (mmHg)
